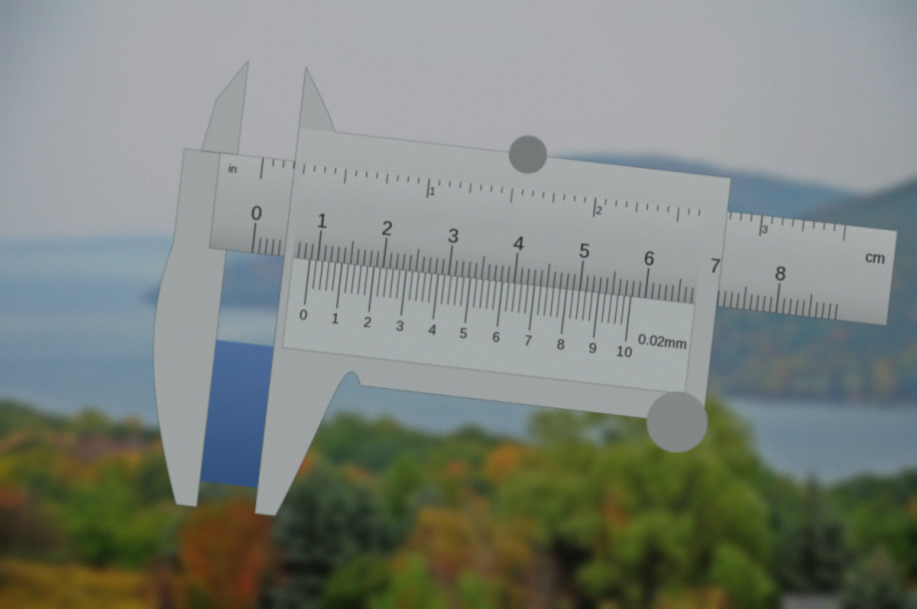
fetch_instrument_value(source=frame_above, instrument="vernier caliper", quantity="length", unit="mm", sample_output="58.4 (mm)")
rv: 8.8 (mm)
